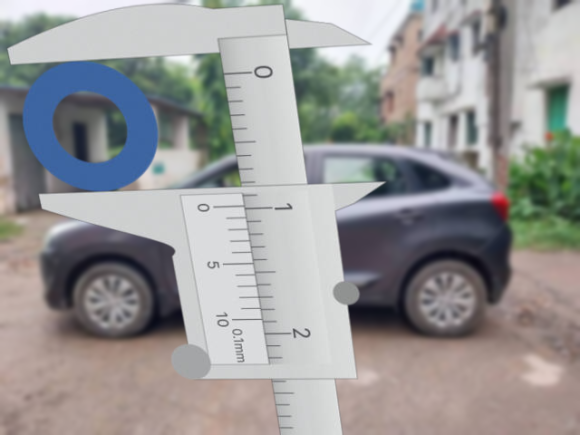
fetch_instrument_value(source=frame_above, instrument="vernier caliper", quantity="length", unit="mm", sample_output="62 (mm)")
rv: 9.8 (mm)
